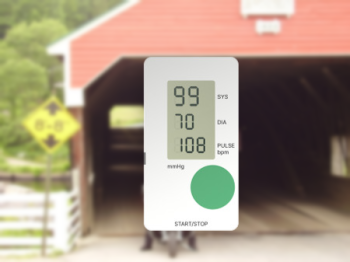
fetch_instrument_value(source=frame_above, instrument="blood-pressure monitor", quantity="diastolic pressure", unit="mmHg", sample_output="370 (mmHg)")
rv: 70 (mmHg)
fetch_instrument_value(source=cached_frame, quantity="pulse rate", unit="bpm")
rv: 108 (bpm)
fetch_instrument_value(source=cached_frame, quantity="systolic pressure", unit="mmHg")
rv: 99 (mmHg)
